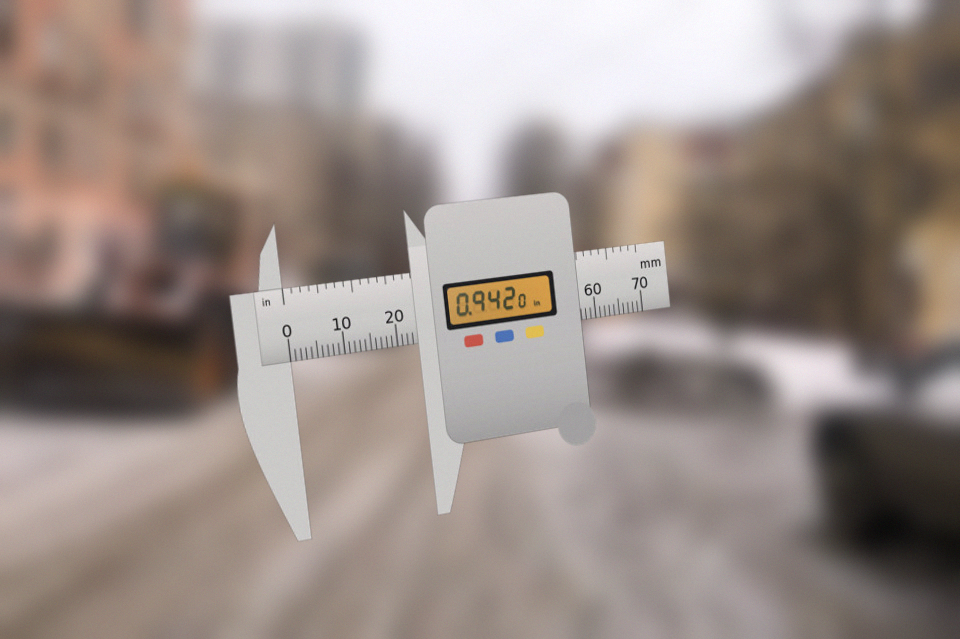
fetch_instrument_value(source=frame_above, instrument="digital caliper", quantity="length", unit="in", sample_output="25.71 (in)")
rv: 0.9420 (in)
